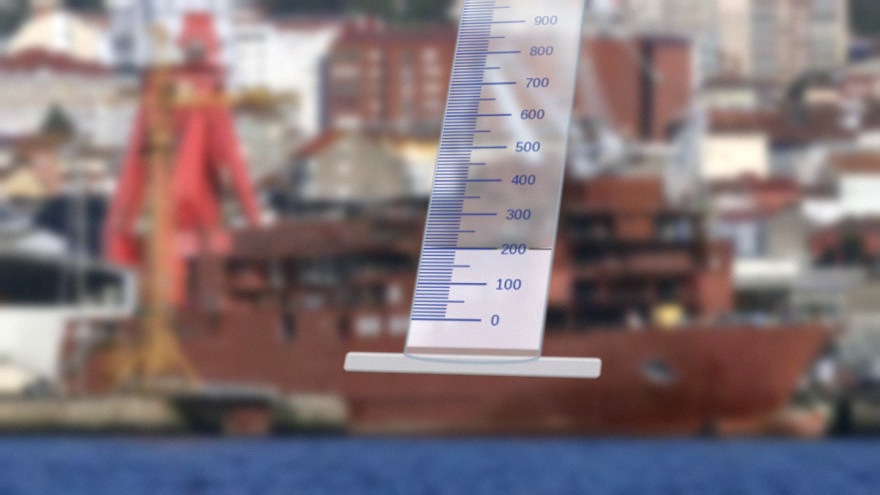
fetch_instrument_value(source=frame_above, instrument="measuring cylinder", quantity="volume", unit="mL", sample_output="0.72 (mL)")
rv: 200 (mL)
